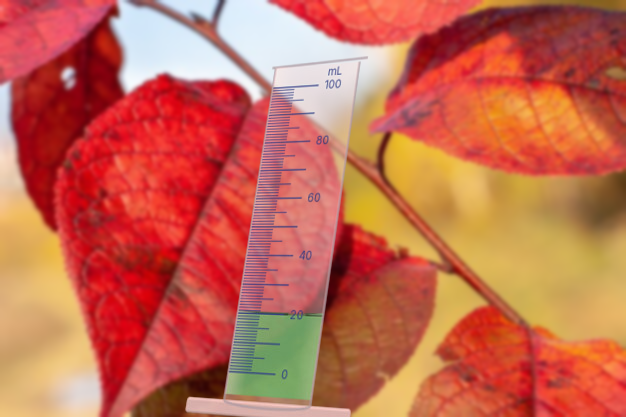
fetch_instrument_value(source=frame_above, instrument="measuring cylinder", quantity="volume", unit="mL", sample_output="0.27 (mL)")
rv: 20 (mL)
